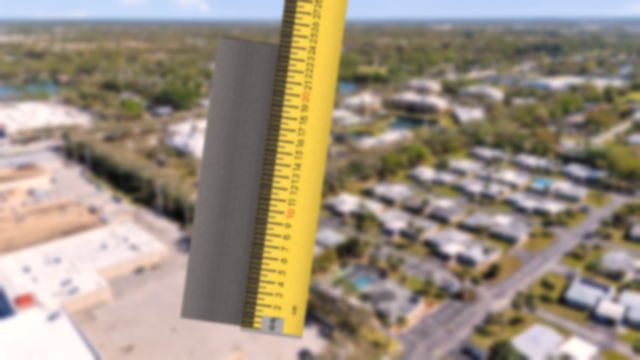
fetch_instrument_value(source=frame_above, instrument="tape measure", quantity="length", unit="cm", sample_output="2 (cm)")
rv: 24 (cm)
